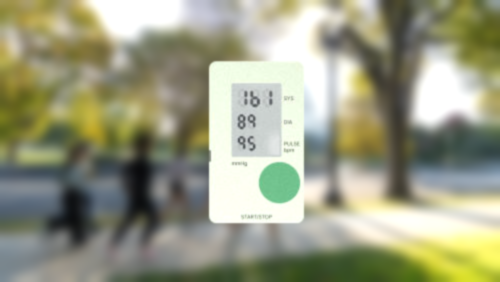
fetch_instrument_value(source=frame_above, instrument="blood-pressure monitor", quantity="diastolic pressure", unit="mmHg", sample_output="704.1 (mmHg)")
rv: 89 (mmHg)
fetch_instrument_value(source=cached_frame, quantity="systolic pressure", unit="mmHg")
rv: 161 (mmHg)
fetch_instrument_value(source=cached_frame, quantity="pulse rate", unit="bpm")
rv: 95 (bpm)
